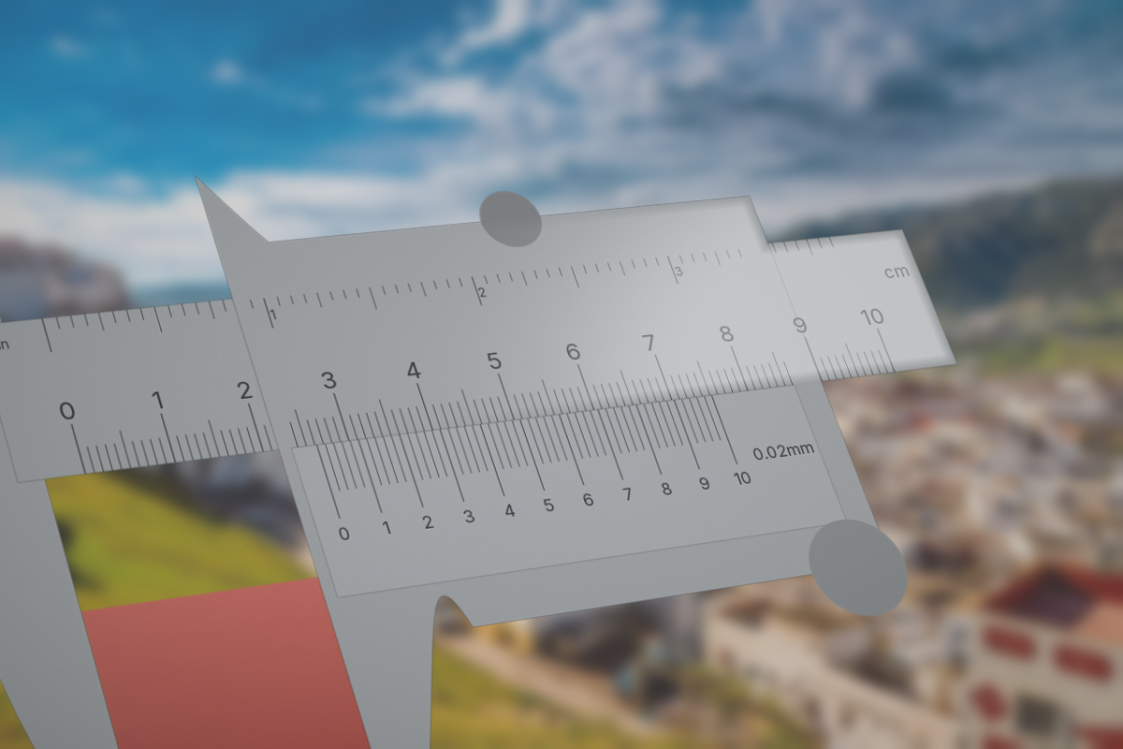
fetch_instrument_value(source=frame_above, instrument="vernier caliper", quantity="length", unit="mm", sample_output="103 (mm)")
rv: 26.2 (mm)
